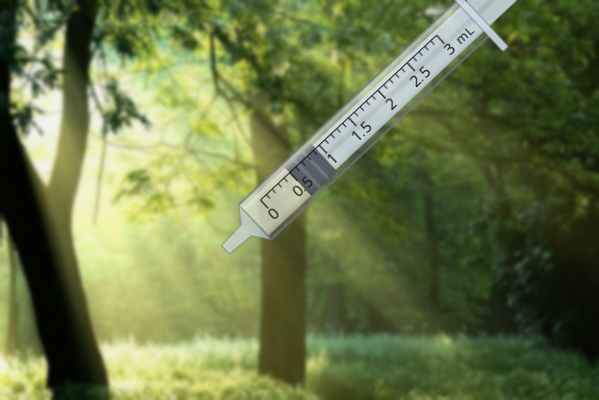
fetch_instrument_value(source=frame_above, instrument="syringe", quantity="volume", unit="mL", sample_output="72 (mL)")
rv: 0.5 (mL)
